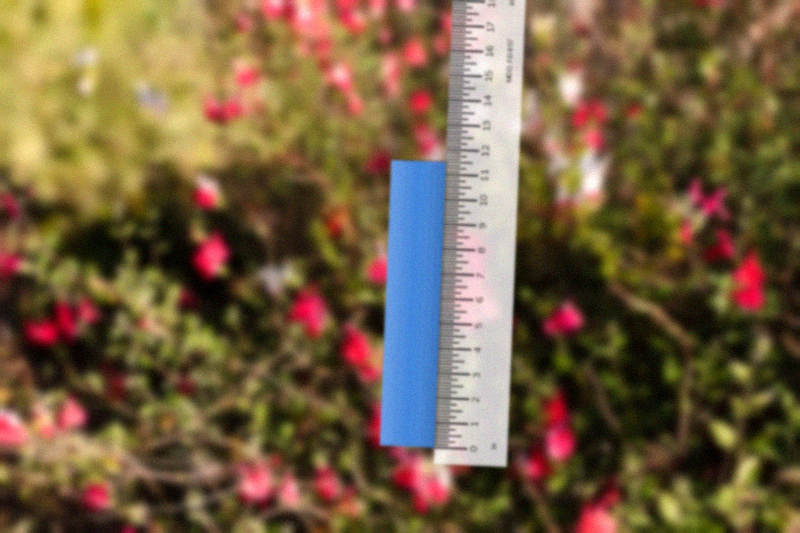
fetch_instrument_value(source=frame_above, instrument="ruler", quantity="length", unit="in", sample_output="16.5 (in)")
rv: 11.5 (in)
